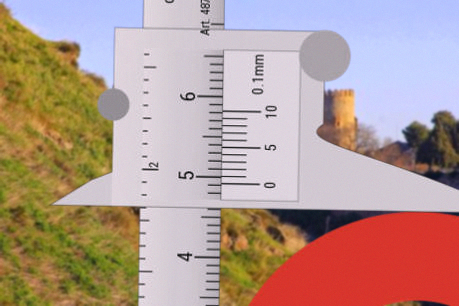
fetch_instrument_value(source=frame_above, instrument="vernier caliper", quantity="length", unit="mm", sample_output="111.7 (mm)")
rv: 49.2 (mm)
